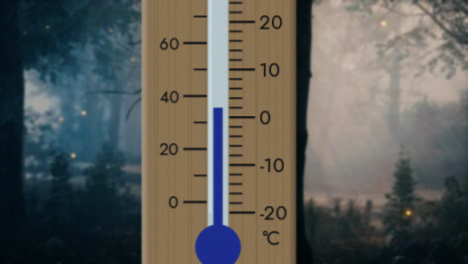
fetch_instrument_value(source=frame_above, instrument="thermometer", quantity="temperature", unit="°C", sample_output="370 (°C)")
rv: 2 (°C)
